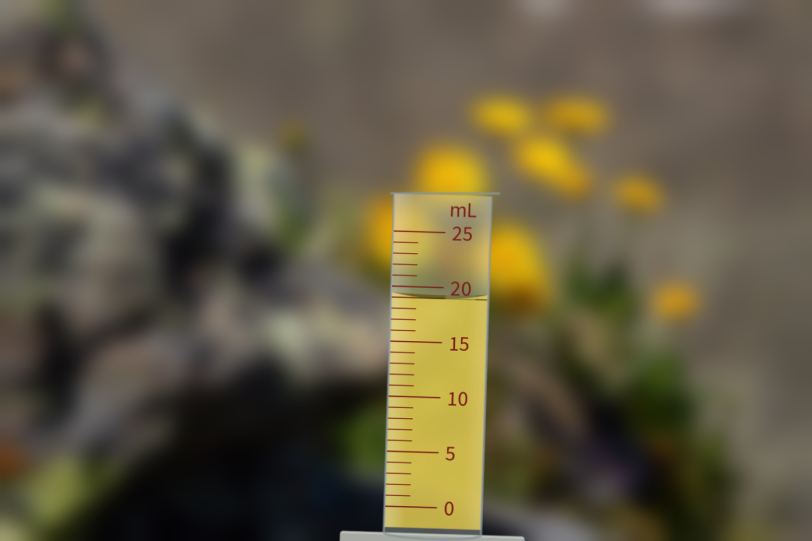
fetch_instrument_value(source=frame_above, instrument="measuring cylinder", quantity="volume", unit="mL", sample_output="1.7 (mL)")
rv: 19 (mL)
